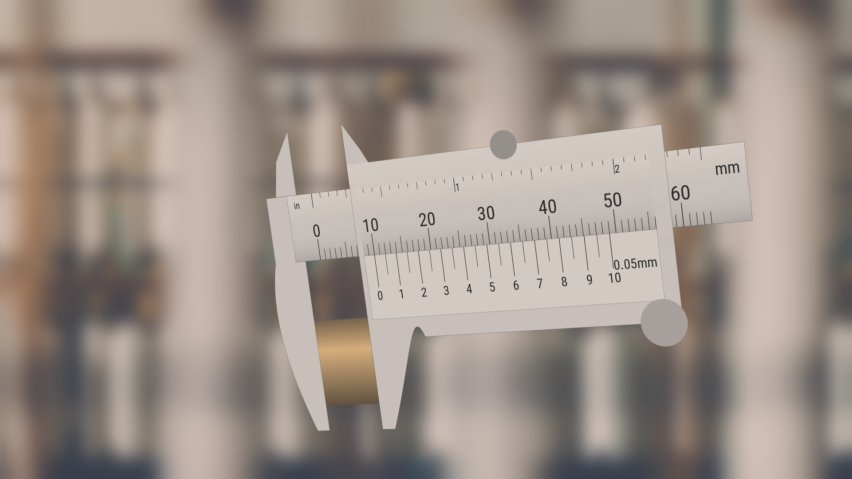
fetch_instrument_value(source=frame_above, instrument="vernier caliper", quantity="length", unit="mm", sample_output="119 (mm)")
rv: 10.0 (mm)
